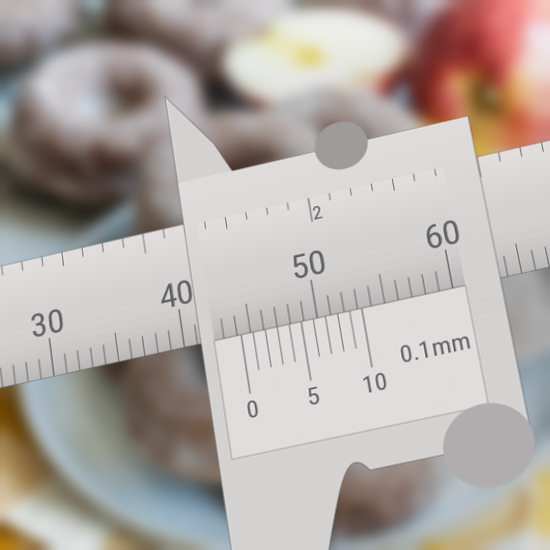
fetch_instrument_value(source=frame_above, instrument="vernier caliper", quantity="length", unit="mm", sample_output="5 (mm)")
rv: 44.3 (mm)
